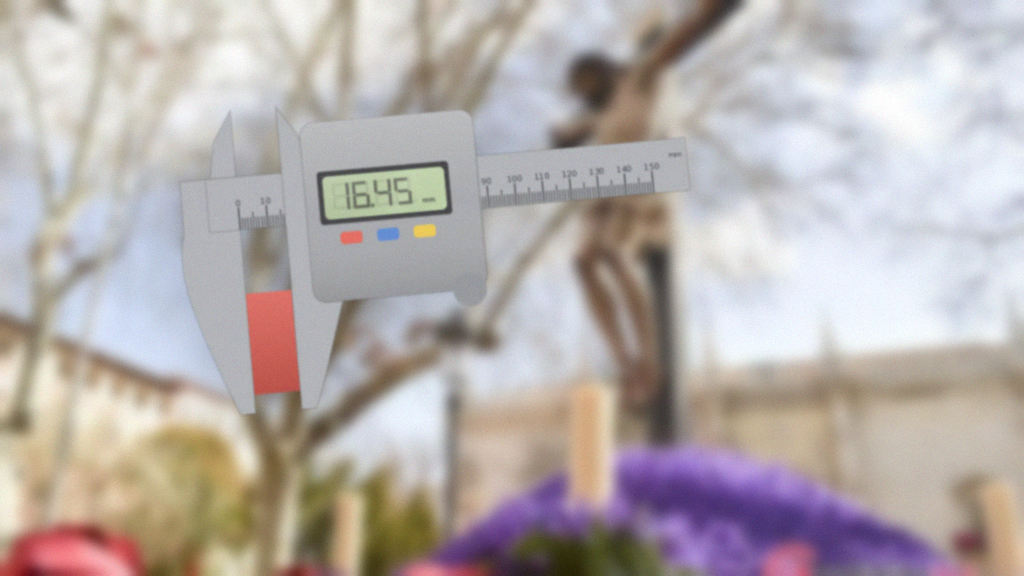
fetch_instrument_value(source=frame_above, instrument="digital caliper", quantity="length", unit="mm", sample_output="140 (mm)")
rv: 16.45 (mm)
